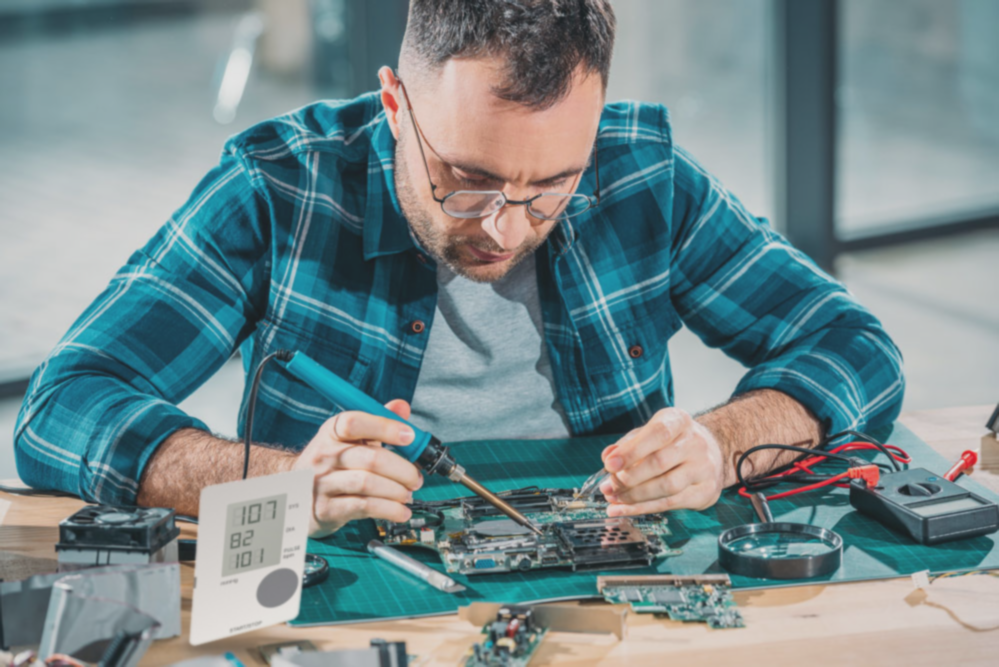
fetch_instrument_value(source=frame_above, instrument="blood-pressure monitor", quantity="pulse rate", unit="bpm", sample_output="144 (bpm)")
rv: 101 (bpm)
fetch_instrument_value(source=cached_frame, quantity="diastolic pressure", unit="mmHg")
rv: 82 (mmHg)
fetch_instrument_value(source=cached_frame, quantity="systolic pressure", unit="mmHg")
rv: 107 (mmHg)
